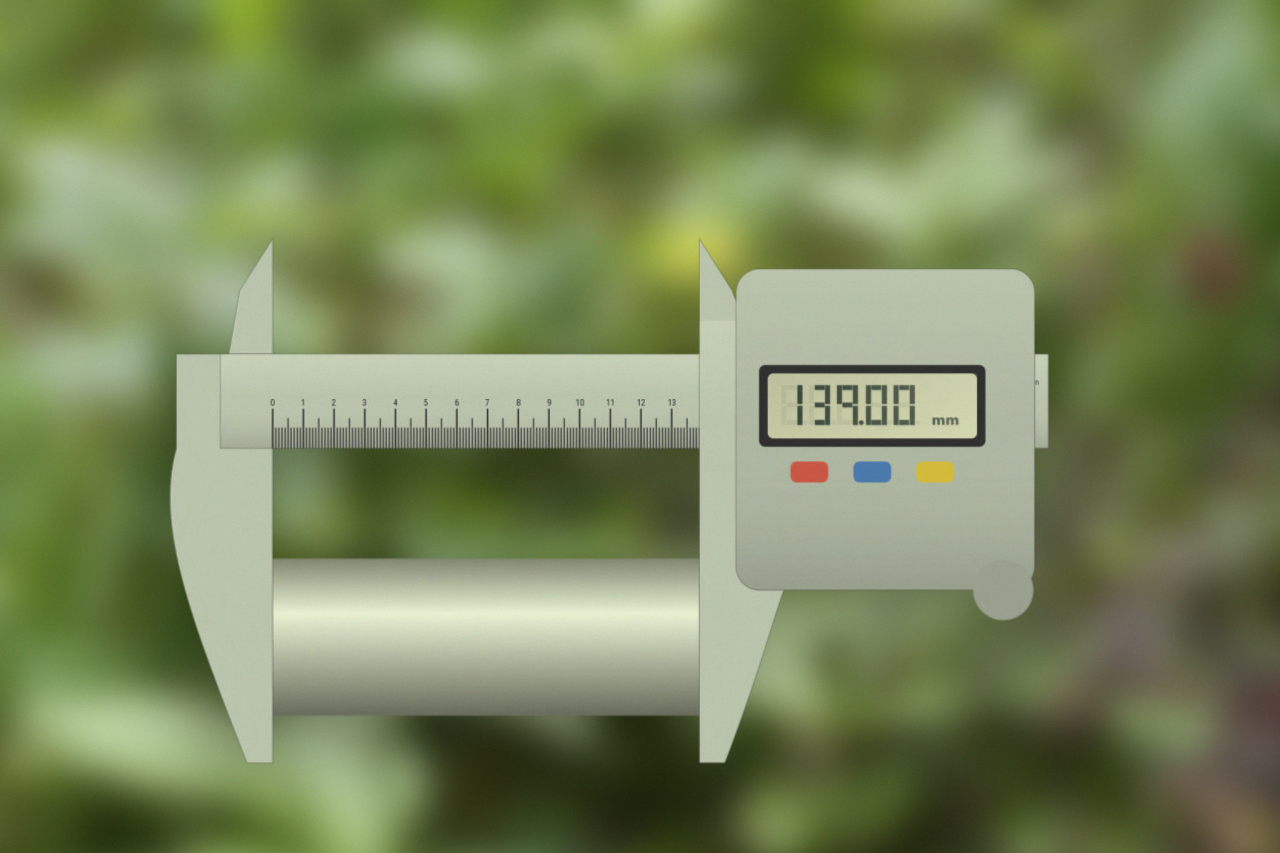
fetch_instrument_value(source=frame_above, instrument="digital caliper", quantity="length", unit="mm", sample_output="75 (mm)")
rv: 139.00 (mm)
